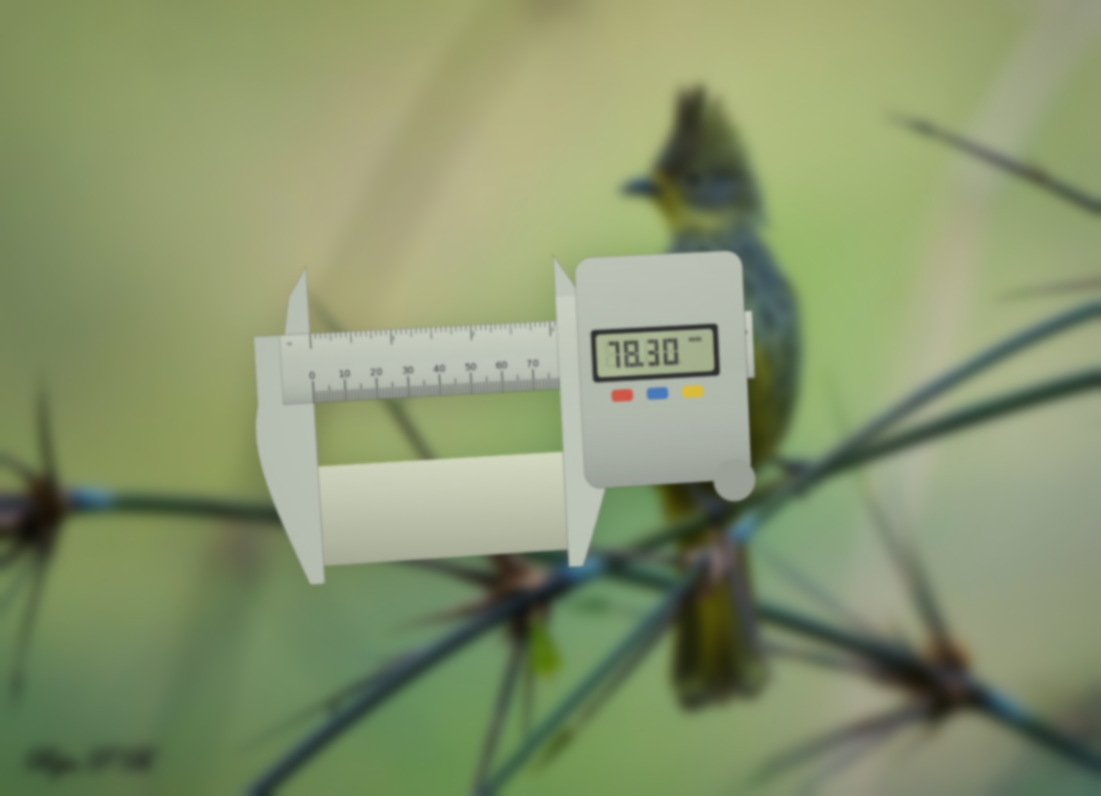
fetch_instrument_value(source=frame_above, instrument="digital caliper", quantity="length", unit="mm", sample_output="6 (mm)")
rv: 78.30 (mm)
